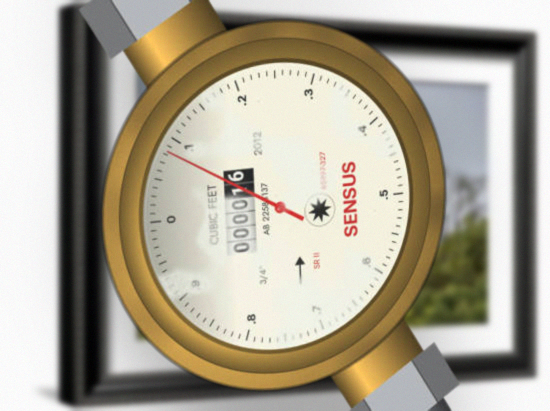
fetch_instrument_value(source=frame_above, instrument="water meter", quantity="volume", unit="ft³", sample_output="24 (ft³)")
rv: 16.08 (ft³)
